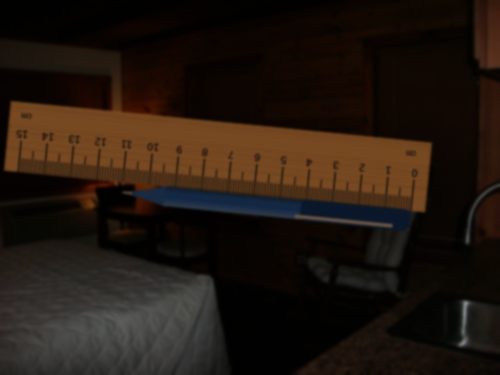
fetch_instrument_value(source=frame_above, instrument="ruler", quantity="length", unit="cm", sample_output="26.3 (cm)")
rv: 11 (cm)
